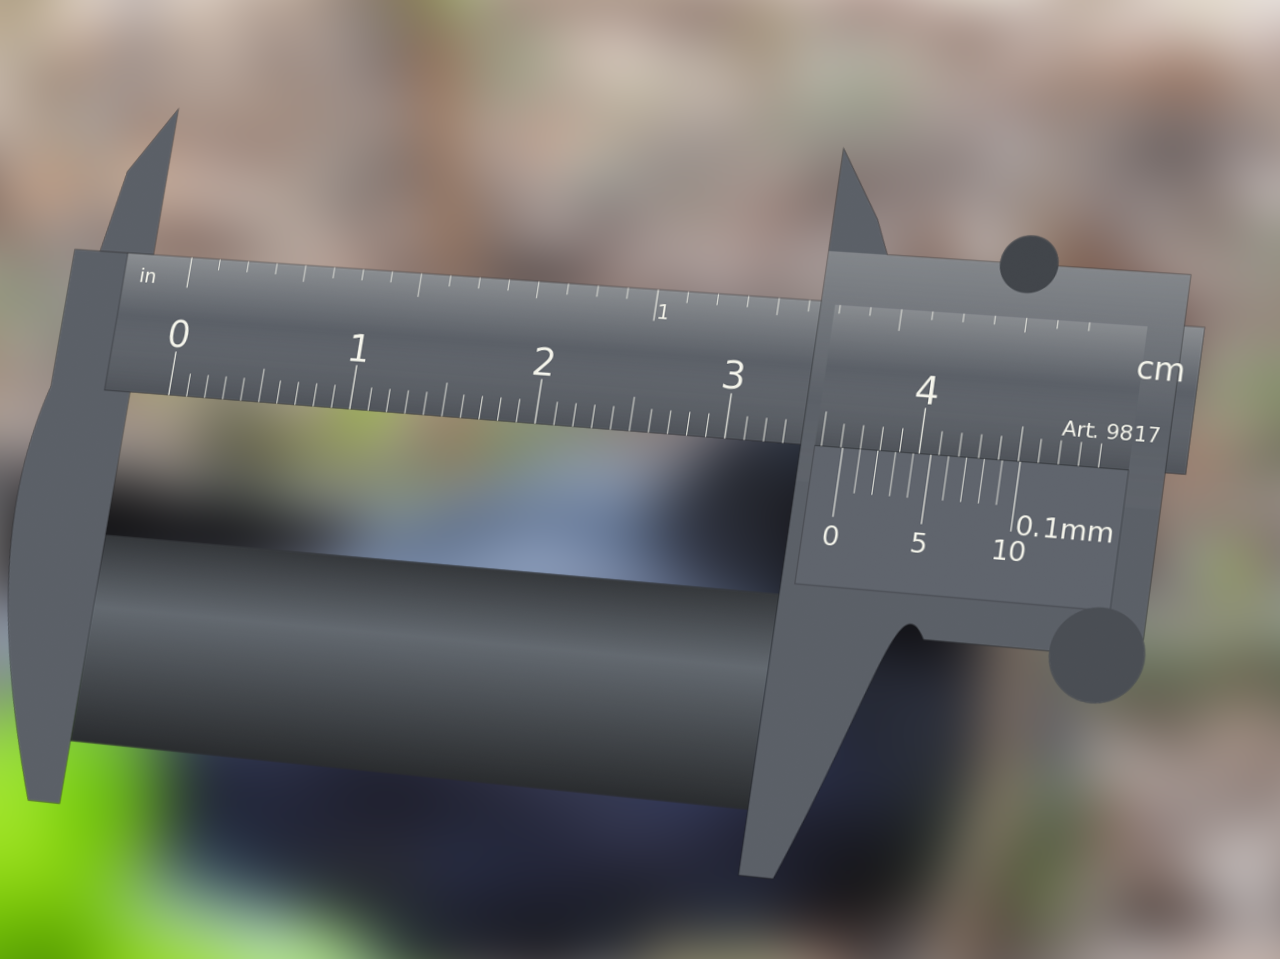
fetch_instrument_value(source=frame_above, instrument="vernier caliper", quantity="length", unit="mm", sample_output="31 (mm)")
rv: 36.1 (mm)
